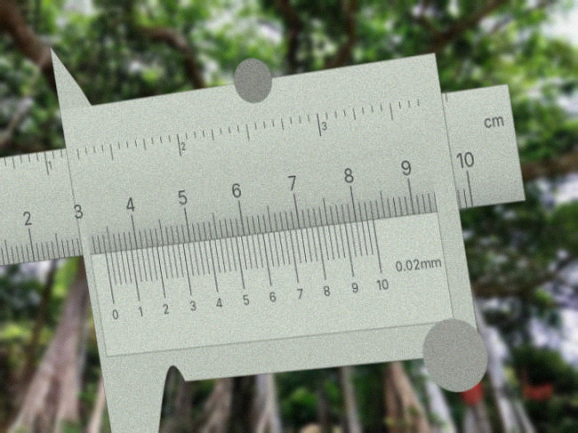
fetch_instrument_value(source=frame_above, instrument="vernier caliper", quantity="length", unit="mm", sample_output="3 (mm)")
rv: 34.0 (mm)
